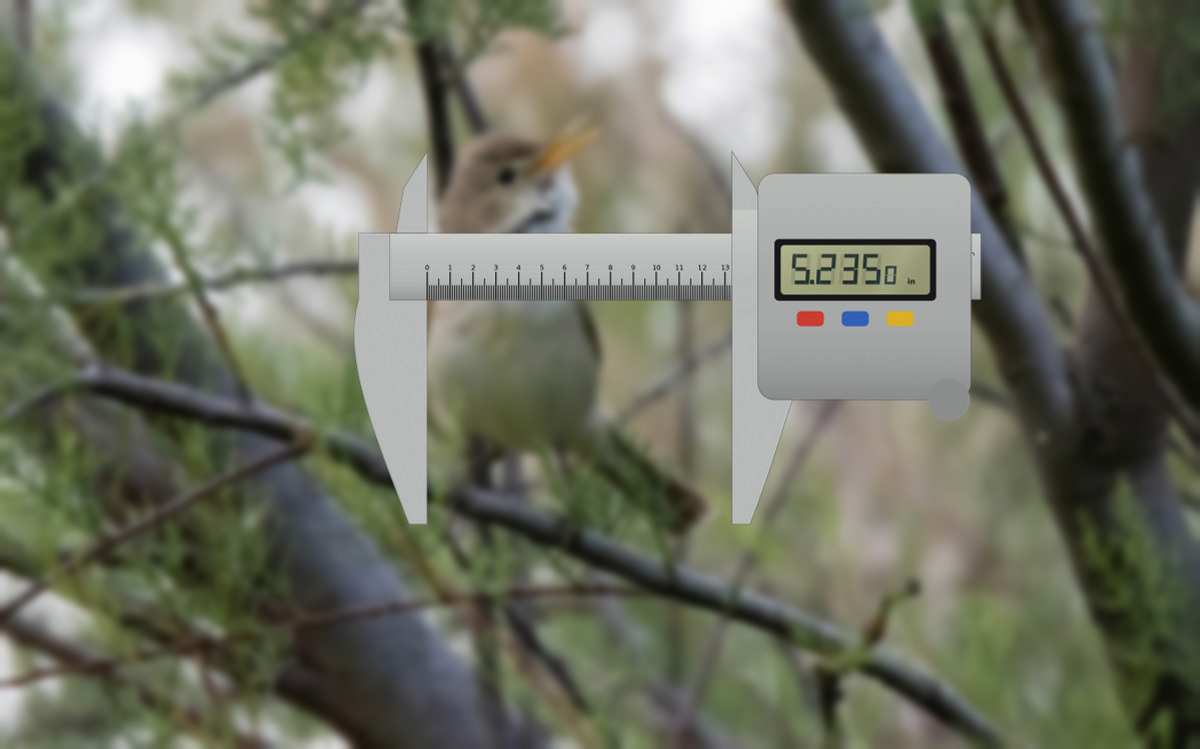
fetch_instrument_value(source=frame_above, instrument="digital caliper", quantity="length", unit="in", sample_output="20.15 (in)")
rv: 5.2350 (in)
